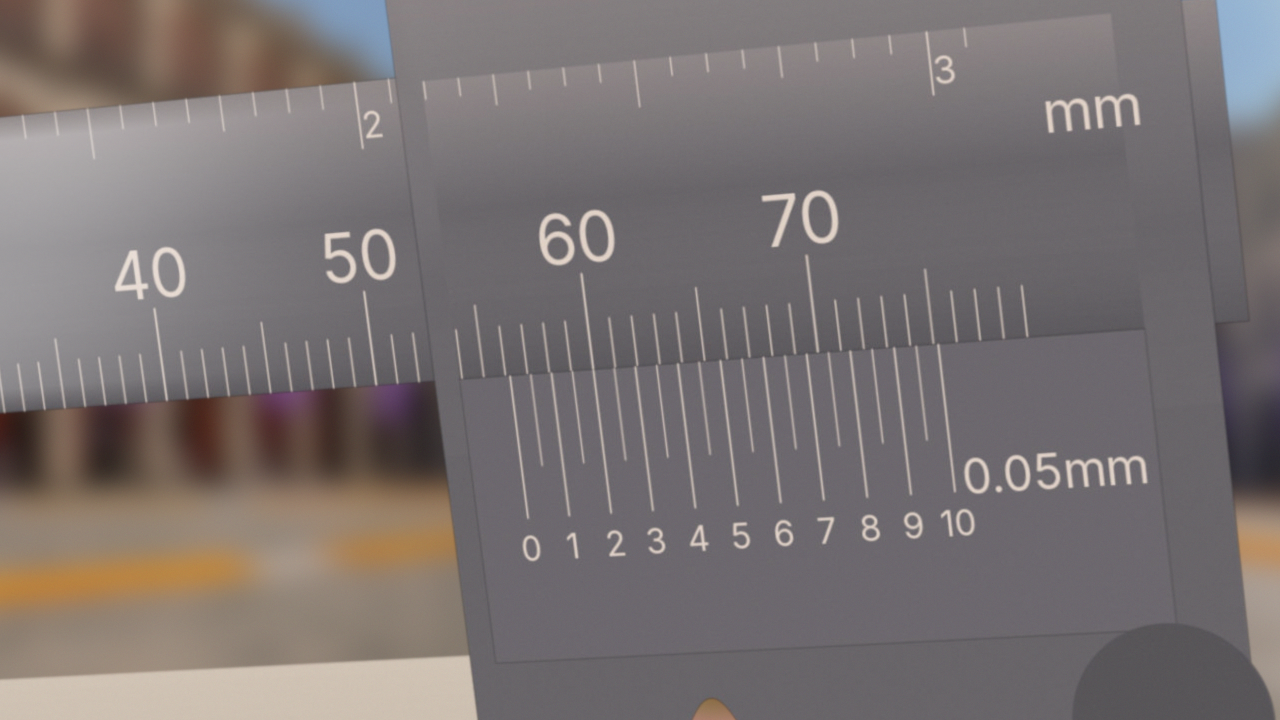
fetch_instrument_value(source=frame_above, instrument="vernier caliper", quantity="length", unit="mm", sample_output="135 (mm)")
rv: 56.2 (mm)
